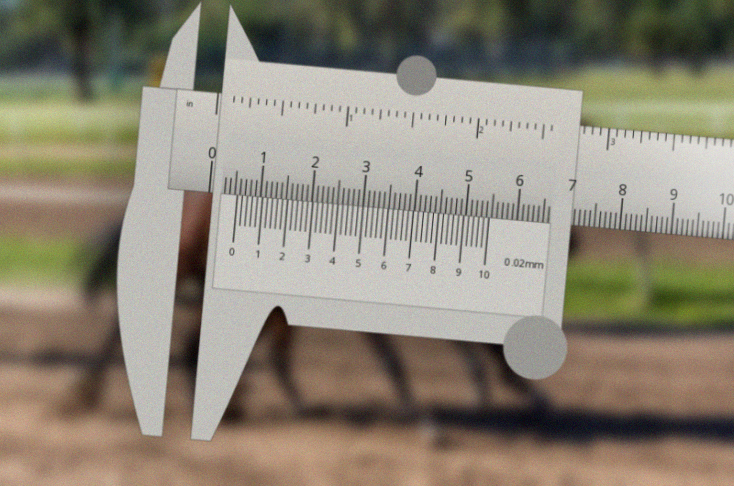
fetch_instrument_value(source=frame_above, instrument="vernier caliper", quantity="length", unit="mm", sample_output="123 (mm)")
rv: 5.5 (mm)
